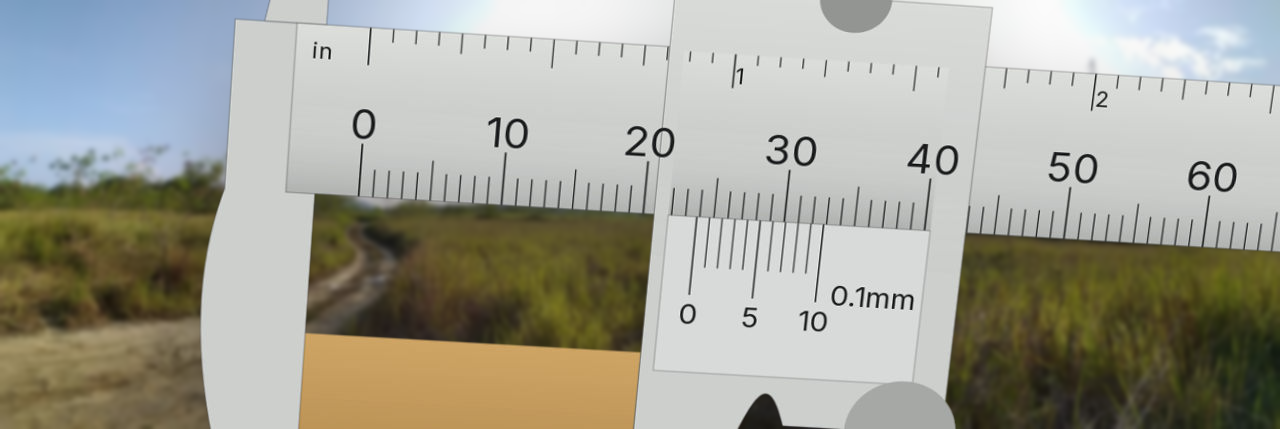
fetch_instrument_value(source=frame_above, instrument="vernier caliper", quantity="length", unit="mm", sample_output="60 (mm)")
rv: 23.8 (mm)
